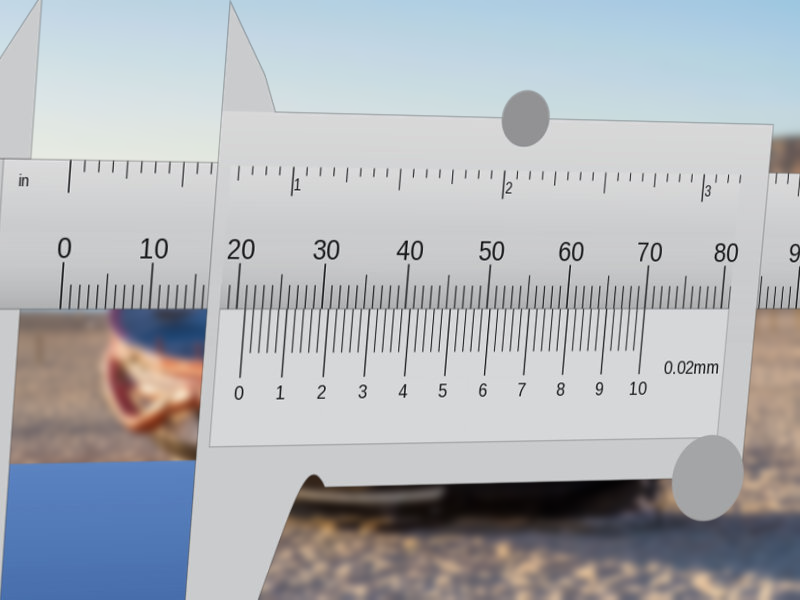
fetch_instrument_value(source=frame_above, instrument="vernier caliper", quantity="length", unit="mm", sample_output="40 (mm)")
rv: 21.0 (mm)
